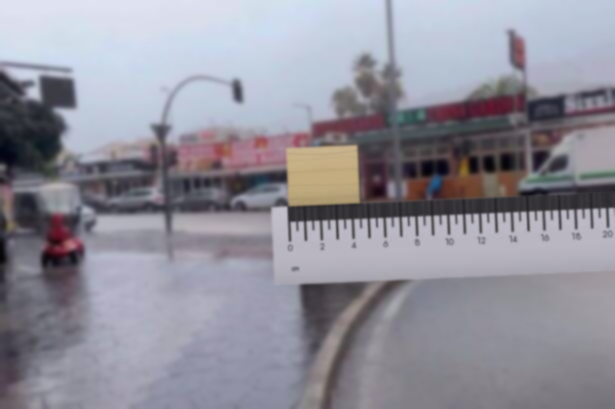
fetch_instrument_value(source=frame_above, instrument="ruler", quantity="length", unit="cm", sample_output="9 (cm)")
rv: 4.5 (cm)
